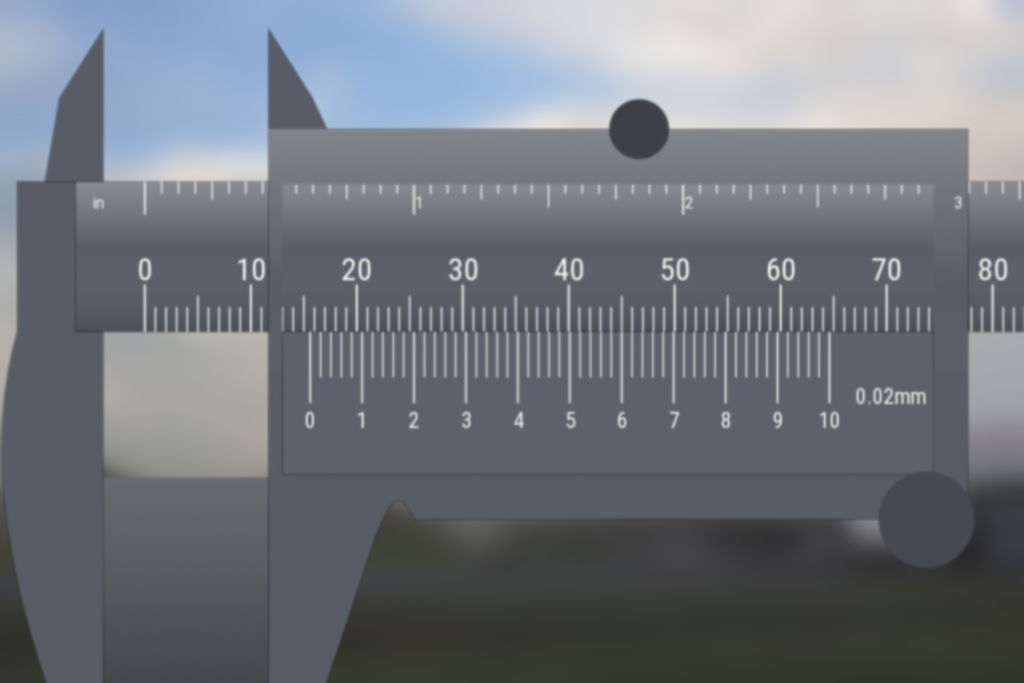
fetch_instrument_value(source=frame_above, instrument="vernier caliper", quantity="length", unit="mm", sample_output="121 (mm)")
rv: 15.6 (mm)
